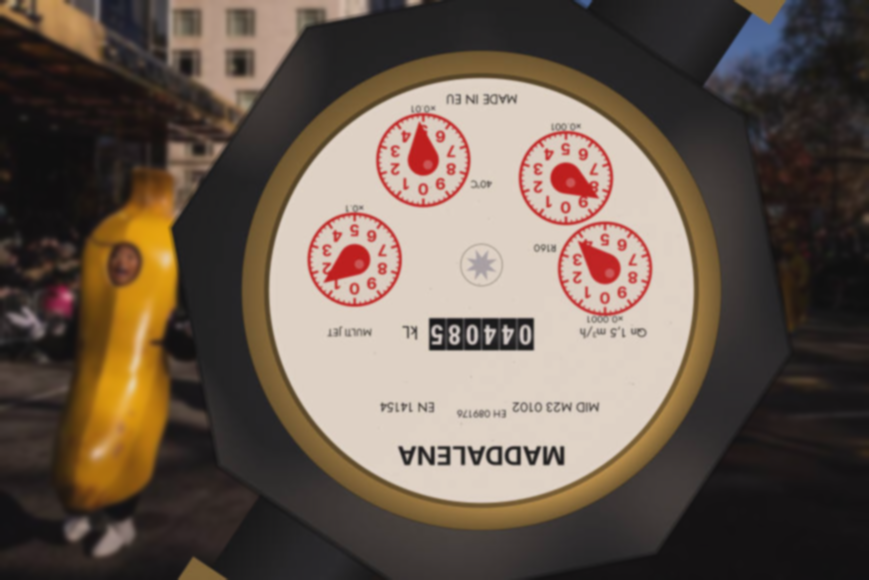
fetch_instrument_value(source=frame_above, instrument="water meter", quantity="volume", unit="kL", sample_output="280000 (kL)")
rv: 44085.1483 (kL)
